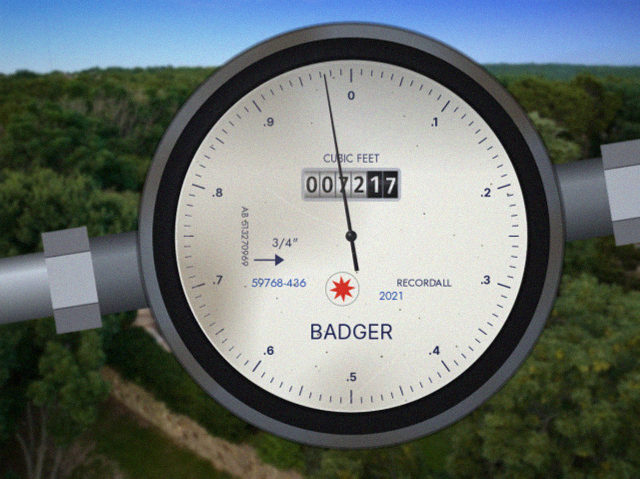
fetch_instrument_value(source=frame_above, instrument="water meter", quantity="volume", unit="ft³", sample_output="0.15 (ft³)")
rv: 7216.97 (ft³)
